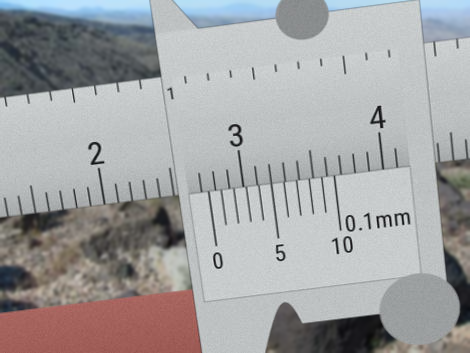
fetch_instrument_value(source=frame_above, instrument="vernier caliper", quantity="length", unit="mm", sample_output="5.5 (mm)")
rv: 27.5 (mm)
